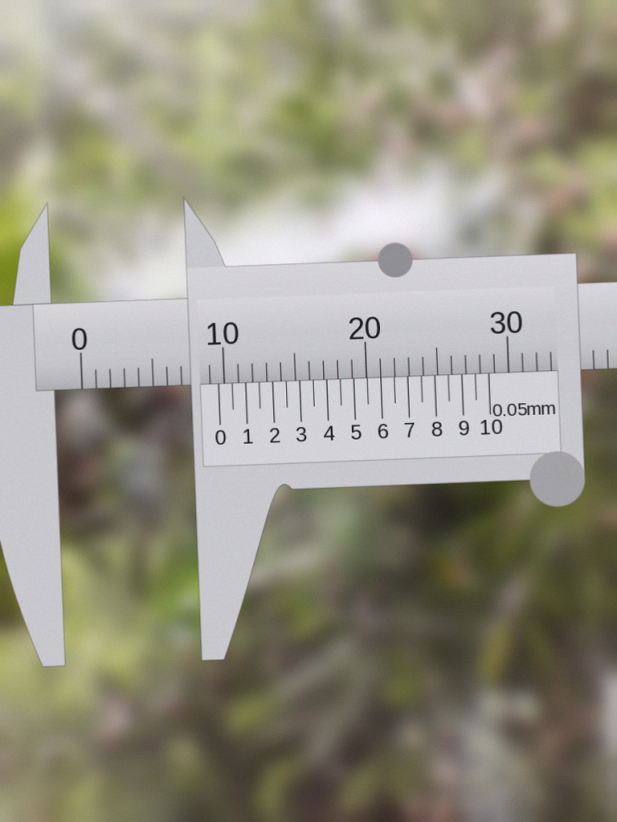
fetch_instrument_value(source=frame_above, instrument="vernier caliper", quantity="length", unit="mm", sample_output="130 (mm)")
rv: 9.6 (mm)
